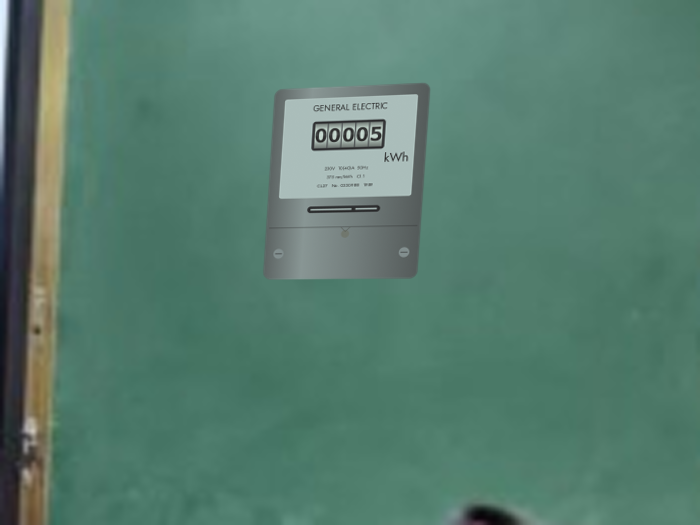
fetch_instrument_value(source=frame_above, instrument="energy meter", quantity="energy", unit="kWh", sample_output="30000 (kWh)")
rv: 5 (kWh)
